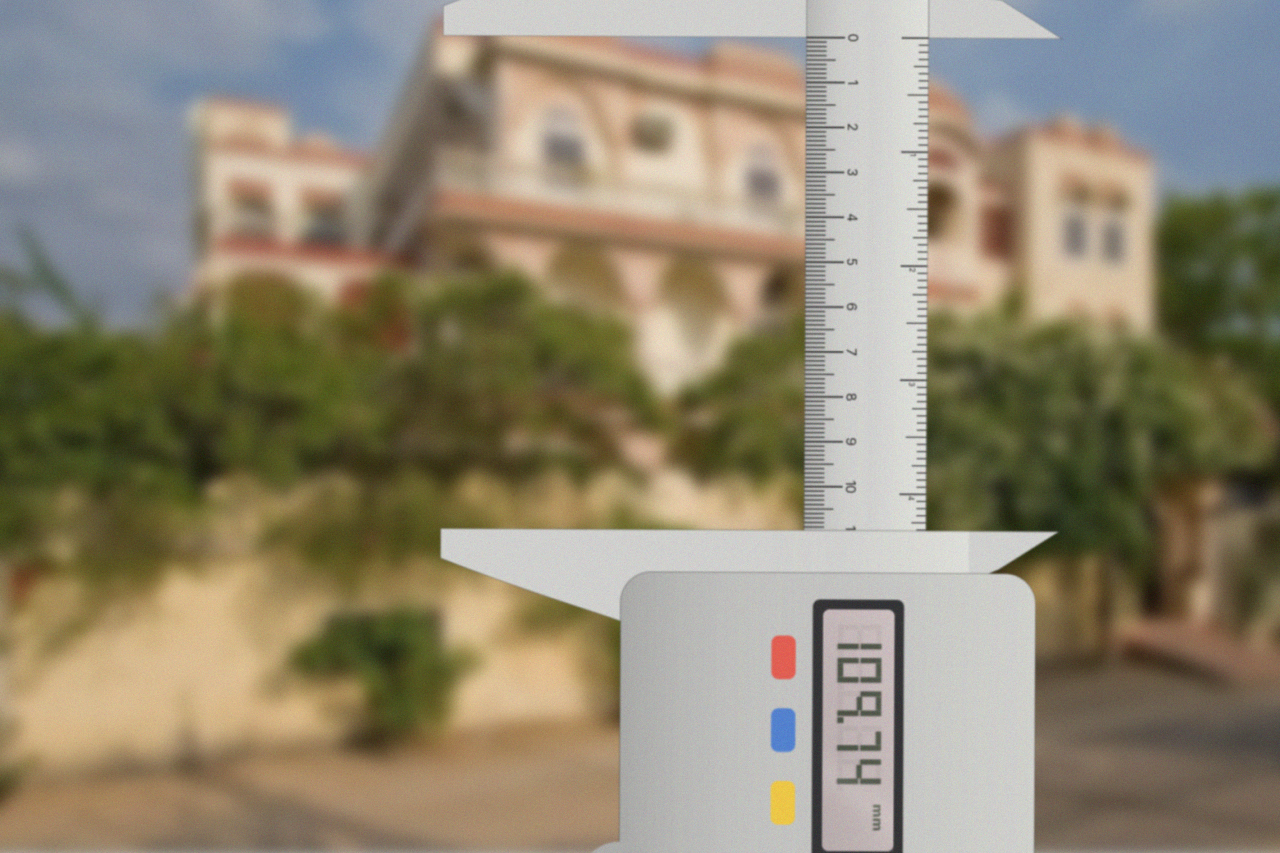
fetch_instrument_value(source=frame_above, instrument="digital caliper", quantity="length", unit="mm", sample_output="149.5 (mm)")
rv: 109.74 (mm)
